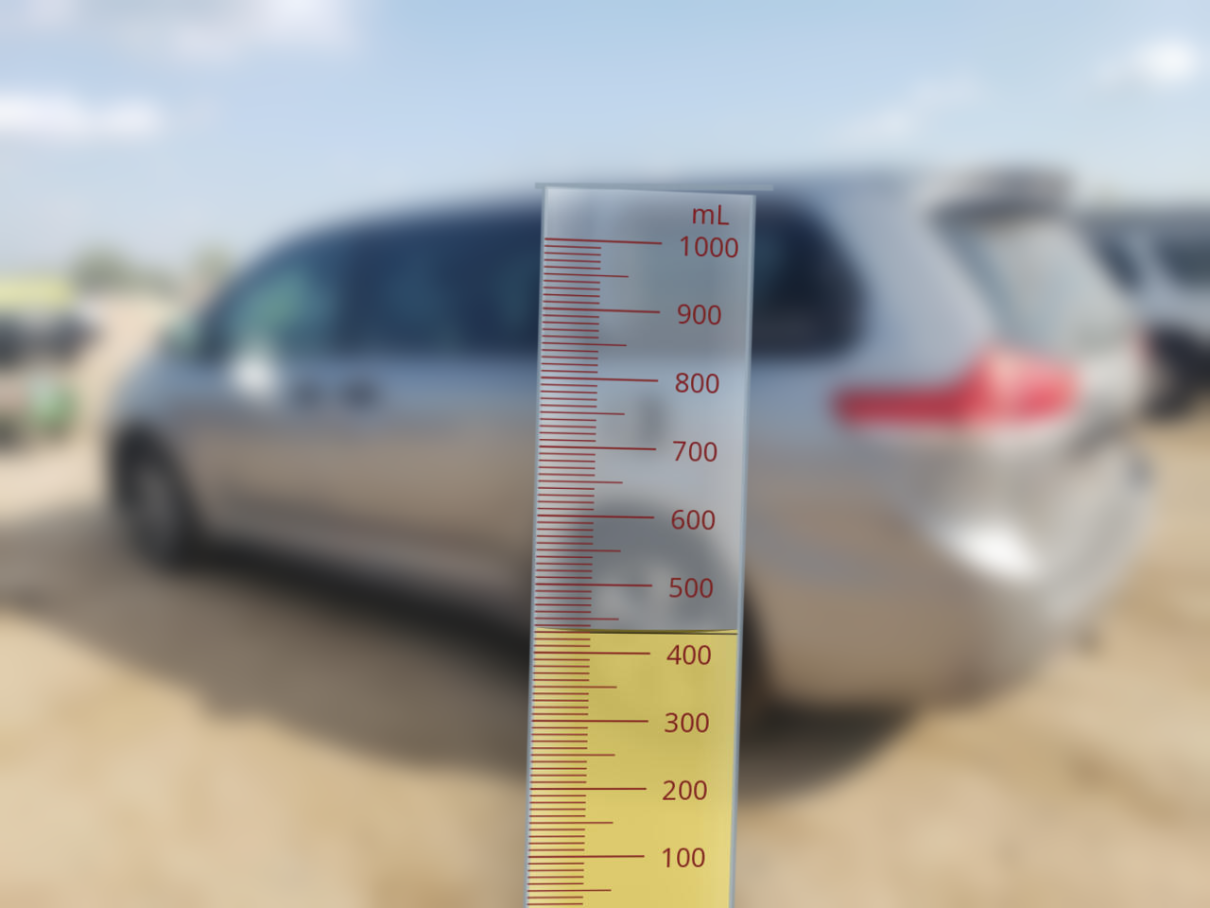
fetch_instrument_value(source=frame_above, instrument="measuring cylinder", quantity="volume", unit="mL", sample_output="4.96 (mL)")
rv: 430 (mL)
